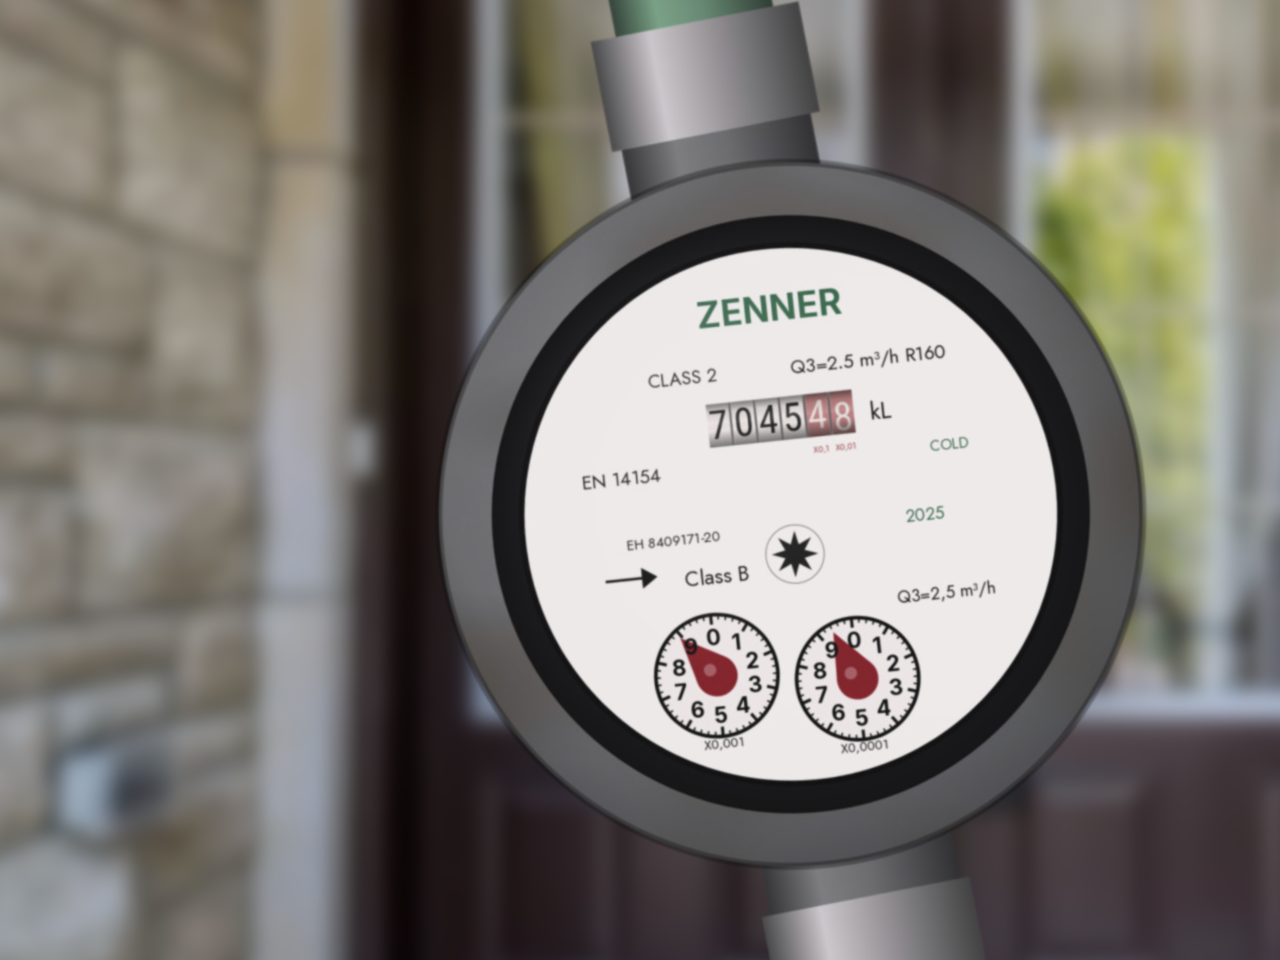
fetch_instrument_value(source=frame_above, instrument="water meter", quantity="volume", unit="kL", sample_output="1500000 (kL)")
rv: 7045.4789 (kL)
